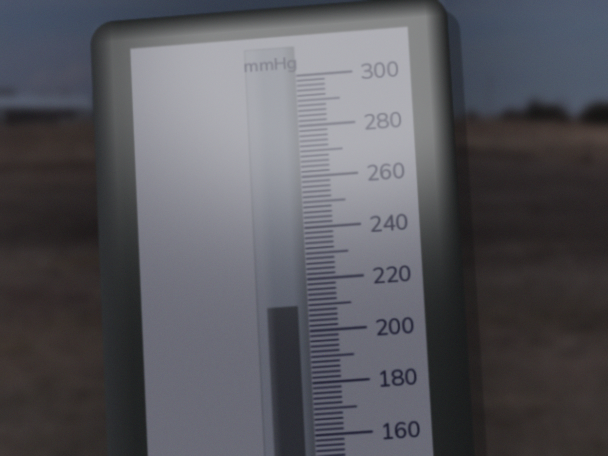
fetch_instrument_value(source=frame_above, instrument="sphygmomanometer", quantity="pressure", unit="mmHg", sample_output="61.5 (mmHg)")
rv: 210 (mmHg)
